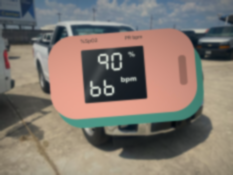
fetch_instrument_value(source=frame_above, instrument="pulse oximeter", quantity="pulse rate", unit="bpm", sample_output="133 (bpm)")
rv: 66 (bpm)
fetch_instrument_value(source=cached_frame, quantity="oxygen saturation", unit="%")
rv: 90 (%)
